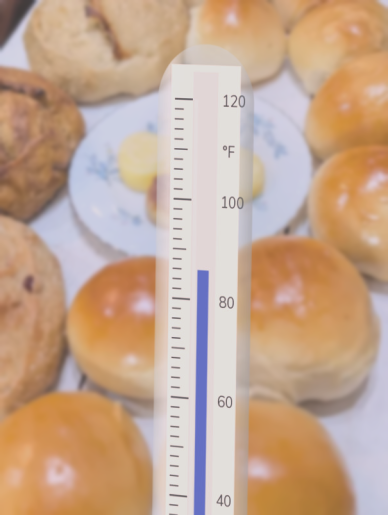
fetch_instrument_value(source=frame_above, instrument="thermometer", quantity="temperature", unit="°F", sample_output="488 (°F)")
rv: 86 (°F)
